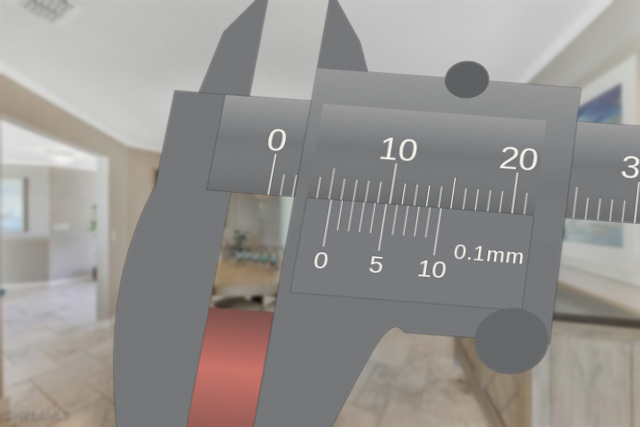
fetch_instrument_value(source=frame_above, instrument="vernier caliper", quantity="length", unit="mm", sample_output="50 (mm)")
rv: 5.2 (mm)
